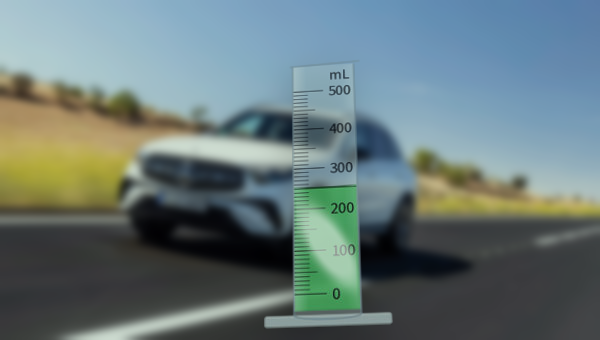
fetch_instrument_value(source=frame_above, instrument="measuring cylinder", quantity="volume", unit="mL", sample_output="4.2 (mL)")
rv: 250 (mL)
